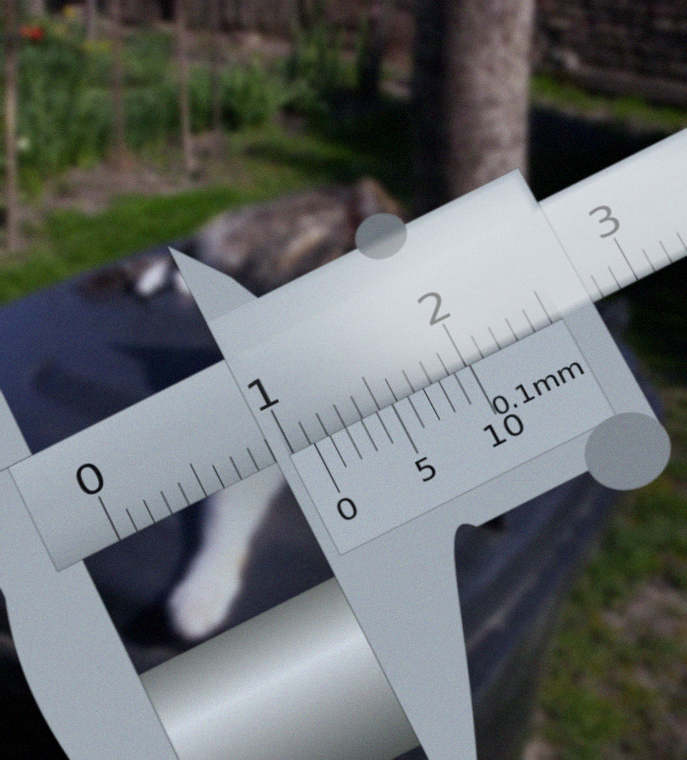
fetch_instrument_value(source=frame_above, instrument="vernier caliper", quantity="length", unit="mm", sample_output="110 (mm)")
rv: 11.2 (mm)
